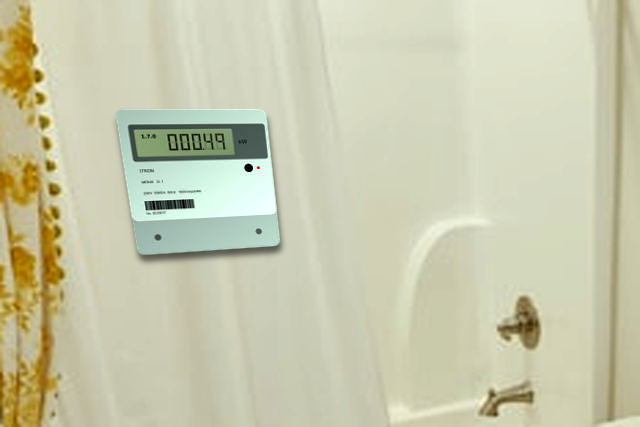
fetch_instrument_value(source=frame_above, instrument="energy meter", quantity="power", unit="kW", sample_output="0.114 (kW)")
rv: 0.49 (kW)
